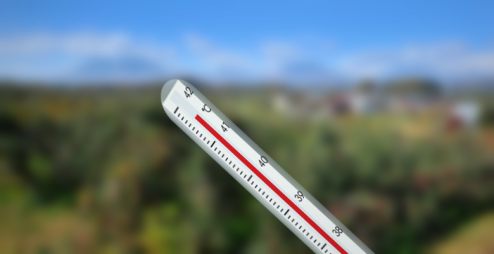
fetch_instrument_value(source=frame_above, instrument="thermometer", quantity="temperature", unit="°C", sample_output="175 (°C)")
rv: 41.6 (°C)
